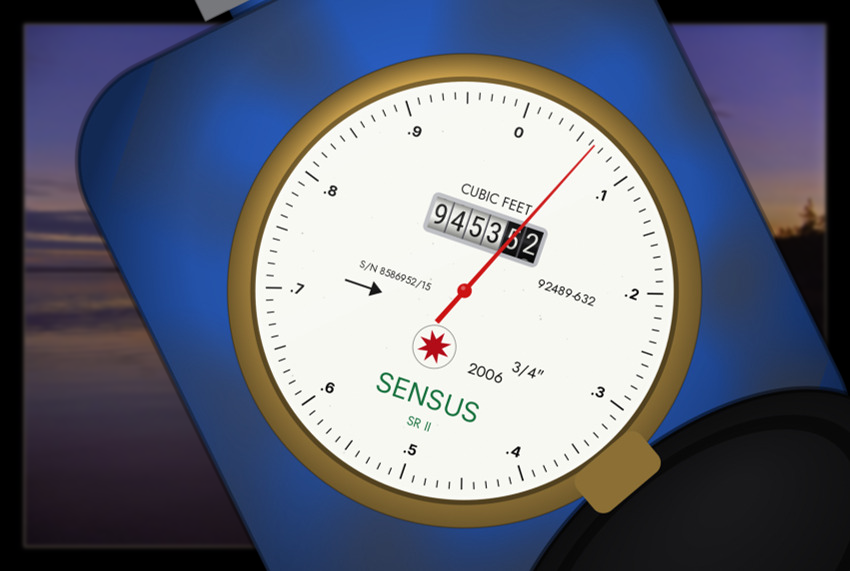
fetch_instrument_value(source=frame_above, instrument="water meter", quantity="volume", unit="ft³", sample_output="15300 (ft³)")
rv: 945352.06 (ft³)
